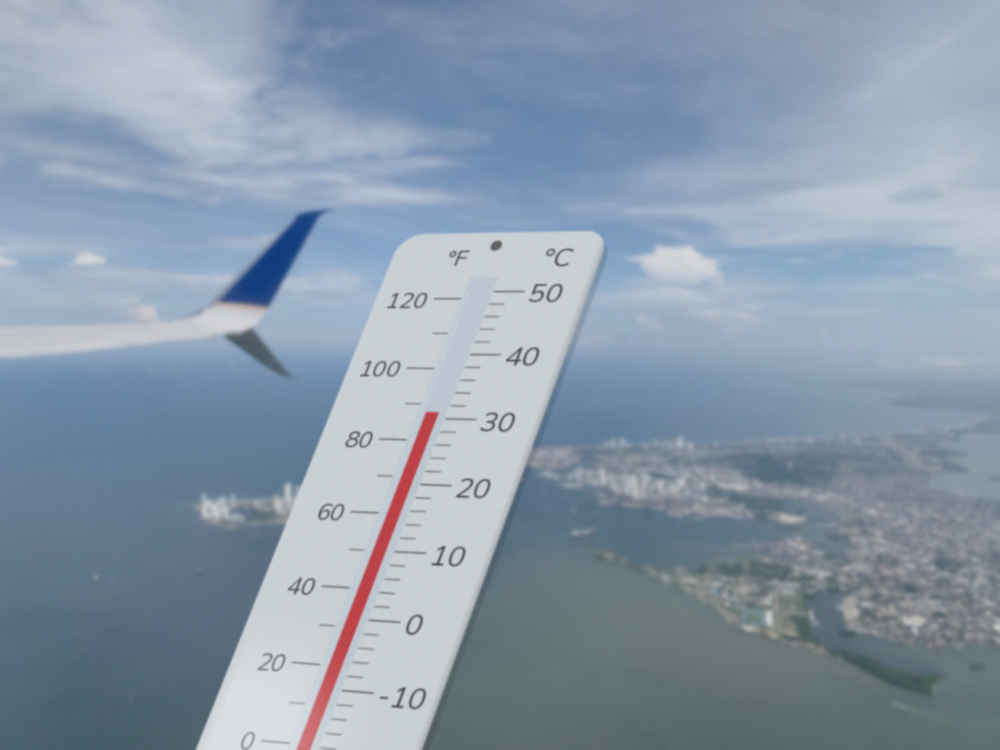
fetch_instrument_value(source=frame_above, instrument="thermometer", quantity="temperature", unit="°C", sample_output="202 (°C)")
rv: 31 (°C)
